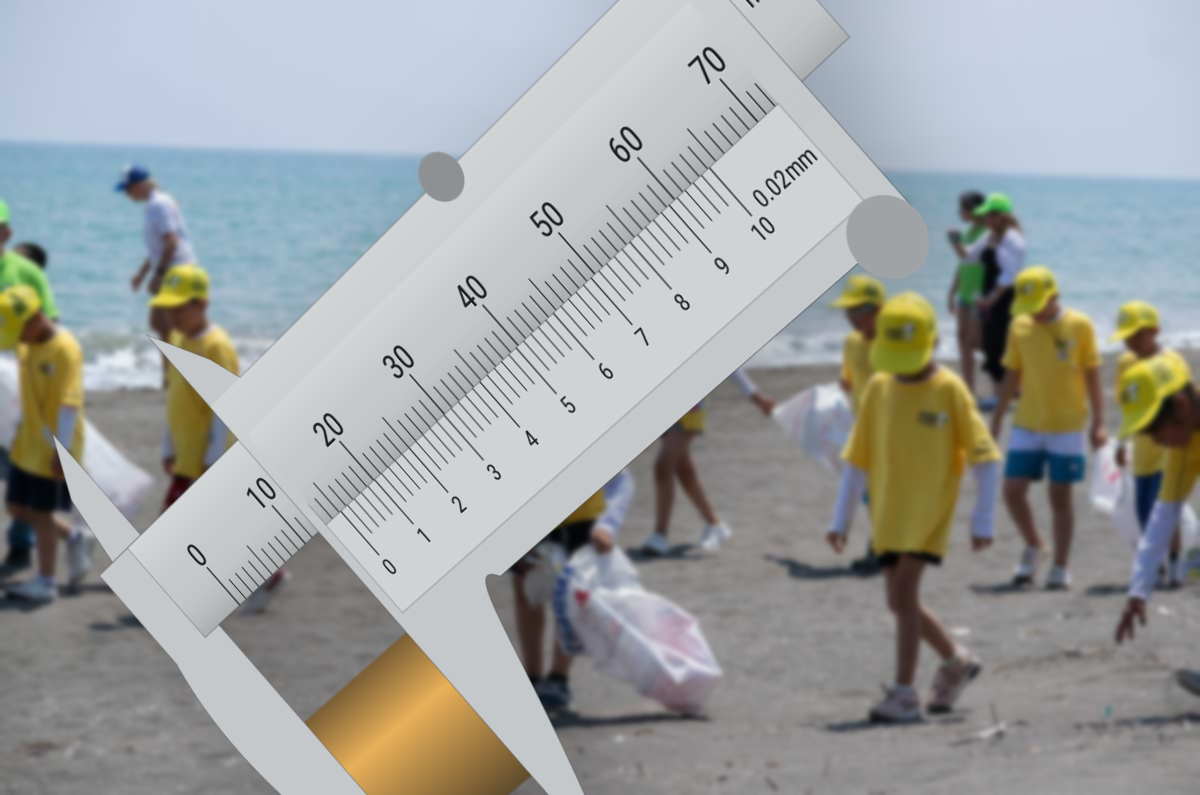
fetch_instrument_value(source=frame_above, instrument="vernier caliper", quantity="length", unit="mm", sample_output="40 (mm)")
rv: 15.2 (mm)
